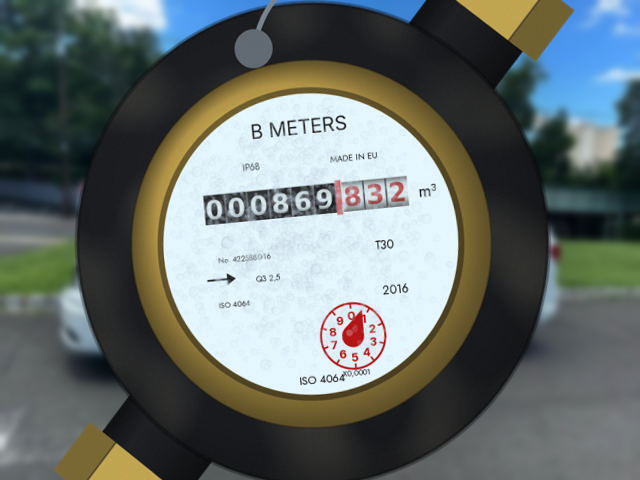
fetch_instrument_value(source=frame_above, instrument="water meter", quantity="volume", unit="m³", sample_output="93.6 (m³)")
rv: 869.8320 (m³)
